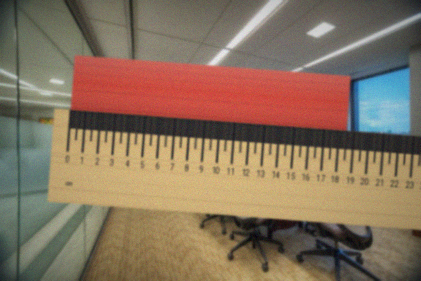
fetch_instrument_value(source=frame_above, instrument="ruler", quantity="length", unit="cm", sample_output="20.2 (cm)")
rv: 18.5 (cm)
